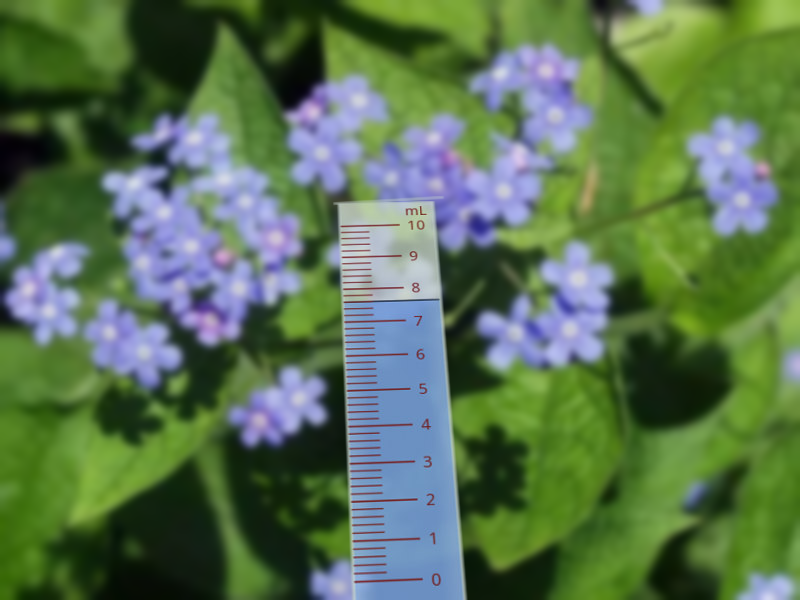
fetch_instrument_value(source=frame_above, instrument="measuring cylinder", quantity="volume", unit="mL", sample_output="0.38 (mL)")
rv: 7.6 (mL)
